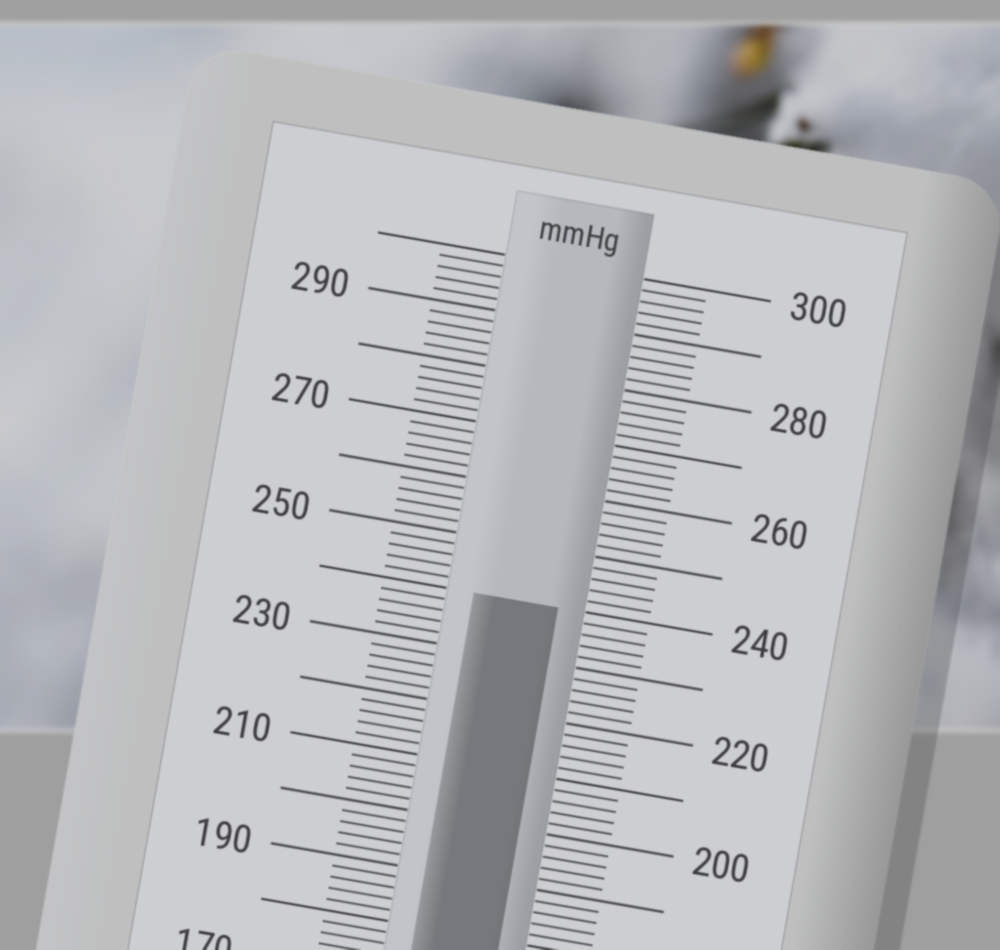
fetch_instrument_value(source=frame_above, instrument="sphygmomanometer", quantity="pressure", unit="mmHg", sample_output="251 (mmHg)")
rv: 240 (mmHg)
